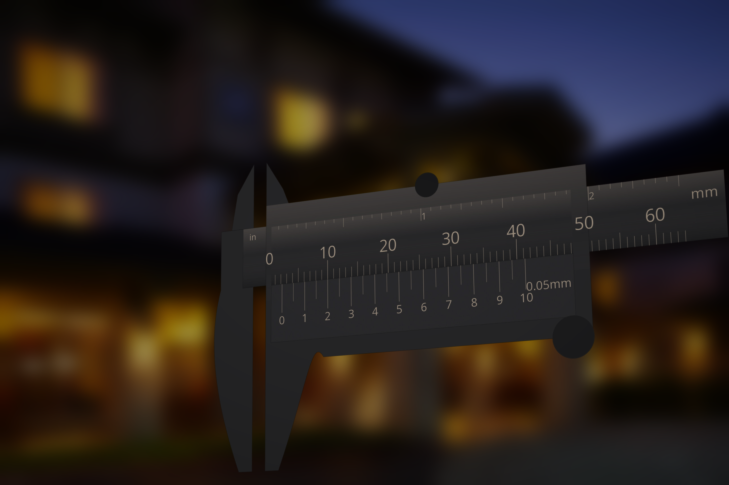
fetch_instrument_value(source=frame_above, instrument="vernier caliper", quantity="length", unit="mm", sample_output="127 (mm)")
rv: 2.2 (mm)
